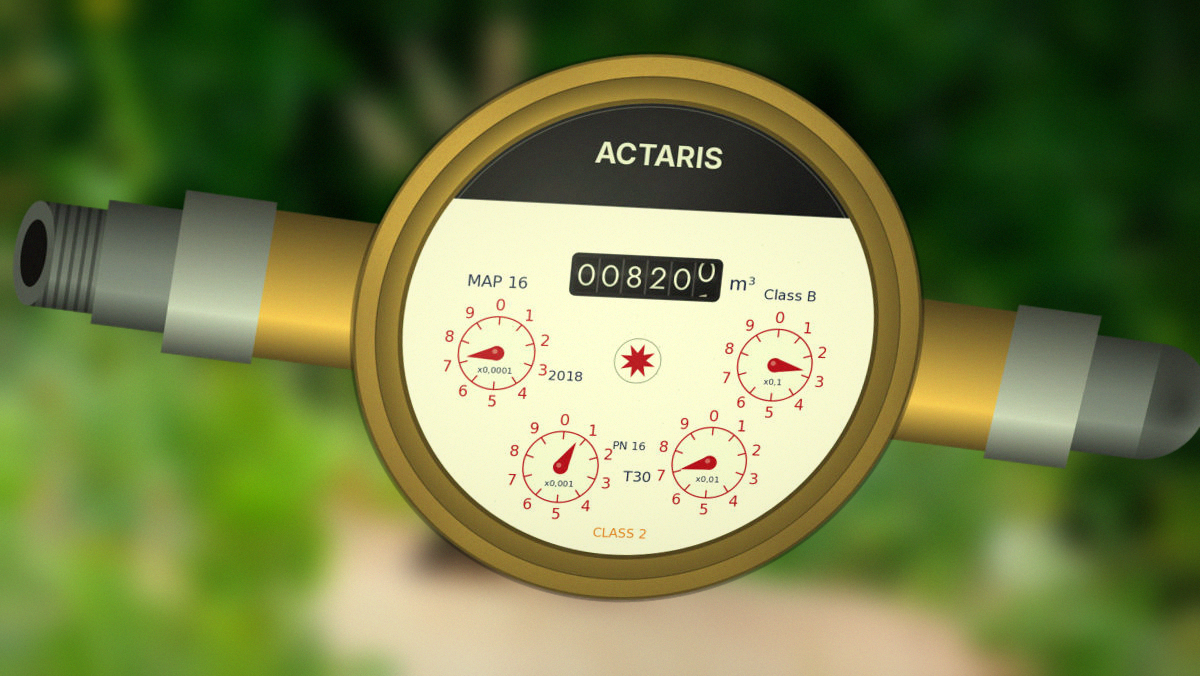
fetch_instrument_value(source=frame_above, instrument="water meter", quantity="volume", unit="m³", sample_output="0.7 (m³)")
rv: 8200.2707 (m³)
